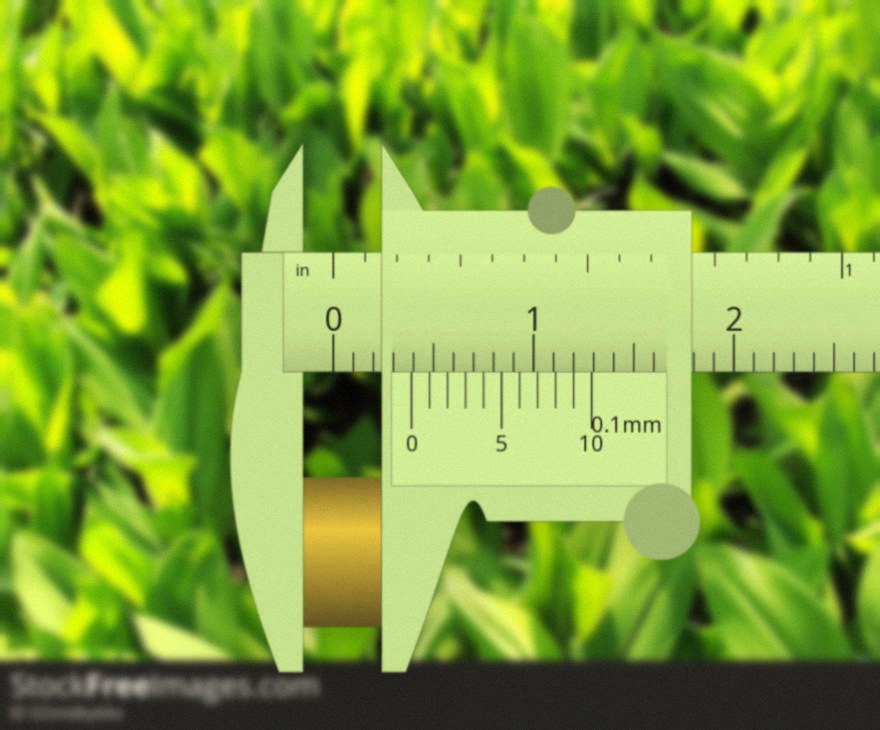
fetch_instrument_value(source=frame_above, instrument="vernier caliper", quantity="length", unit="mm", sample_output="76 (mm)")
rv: 3.9 (mm)
